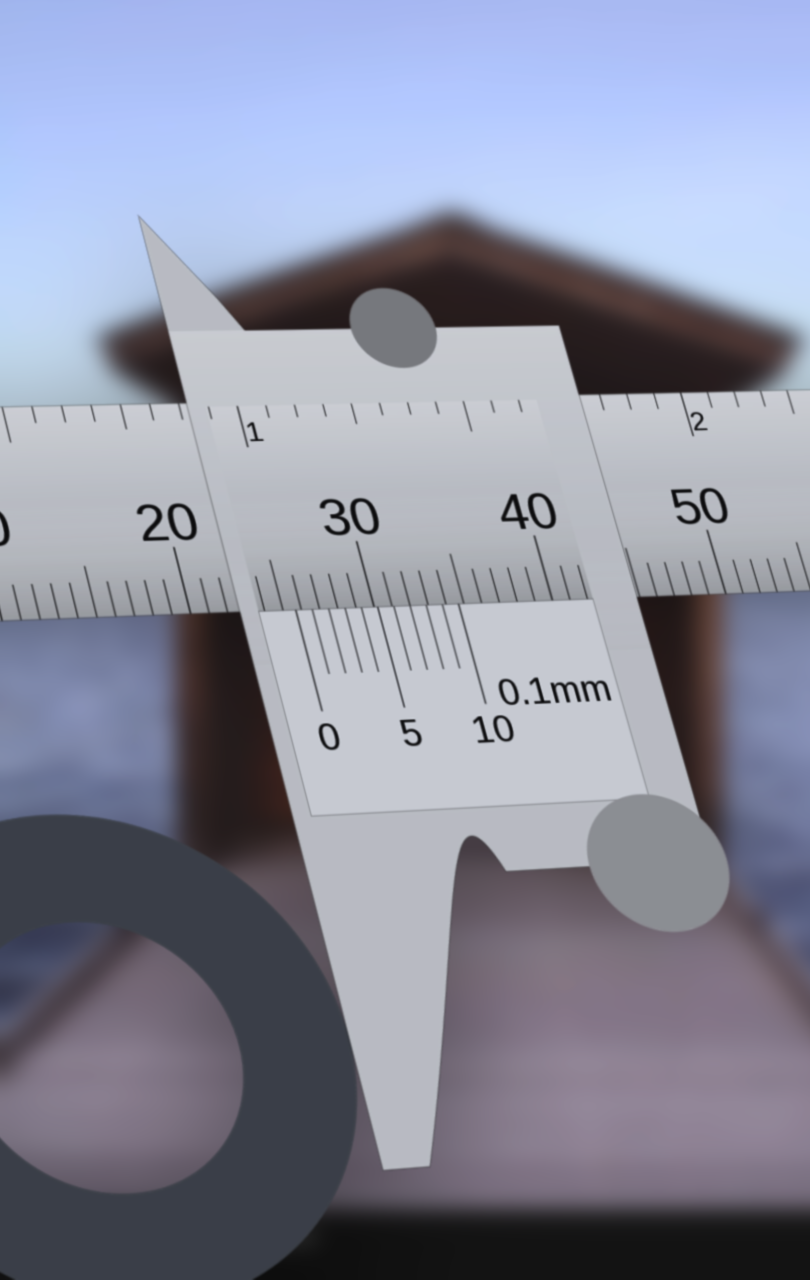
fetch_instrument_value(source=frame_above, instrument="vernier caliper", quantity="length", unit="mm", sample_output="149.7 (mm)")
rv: 25.7 (mm)
